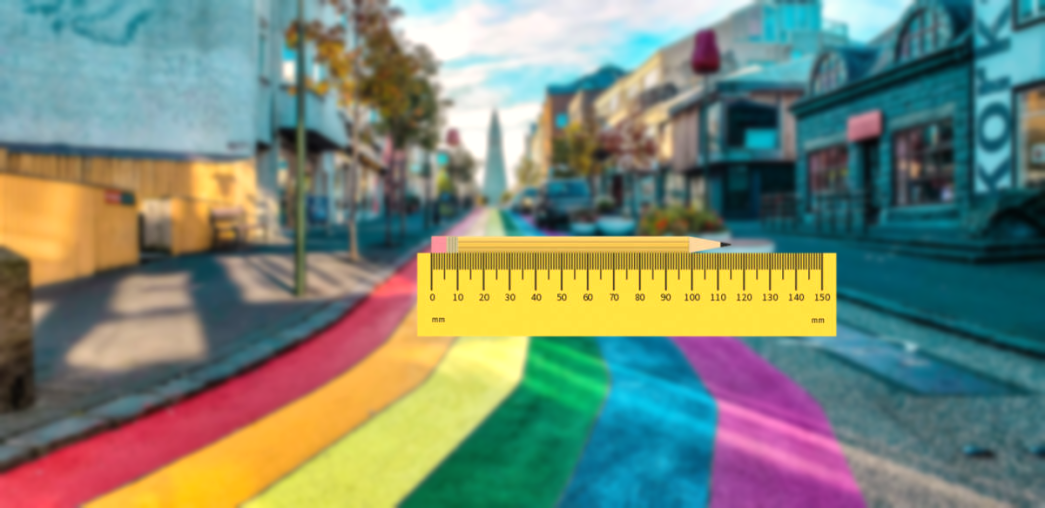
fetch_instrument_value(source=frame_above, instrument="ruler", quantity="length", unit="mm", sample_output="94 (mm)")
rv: 115 (mm)
